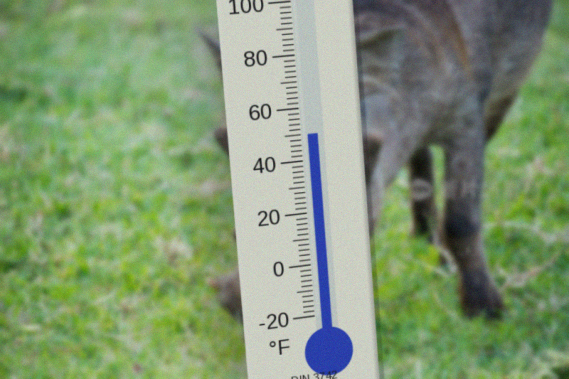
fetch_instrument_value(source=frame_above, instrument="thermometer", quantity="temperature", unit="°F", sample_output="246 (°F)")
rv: 50 (°F)
